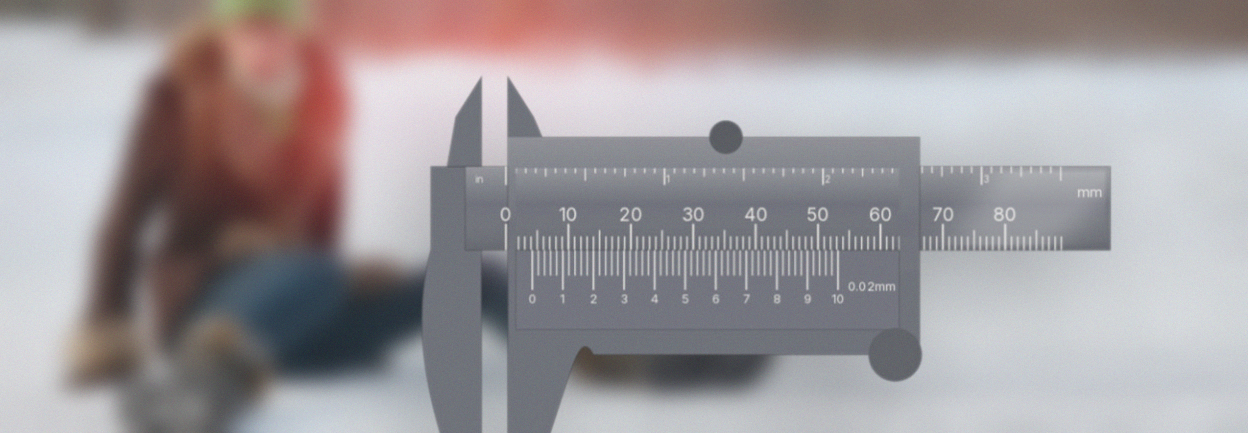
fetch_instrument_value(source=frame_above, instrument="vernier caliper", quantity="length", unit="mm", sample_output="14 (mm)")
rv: 4.2 (mm)
